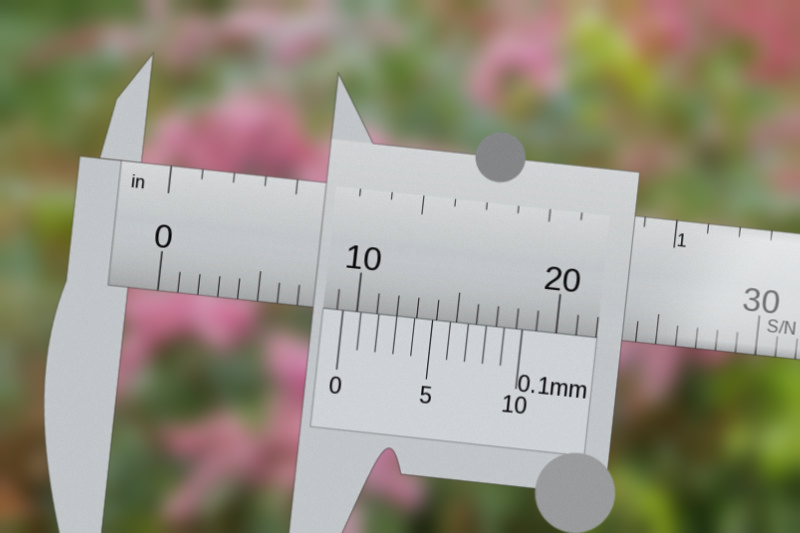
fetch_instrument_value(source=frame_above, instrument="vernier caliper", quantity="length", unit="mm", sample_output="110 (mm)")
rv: 9.3 (mm)
